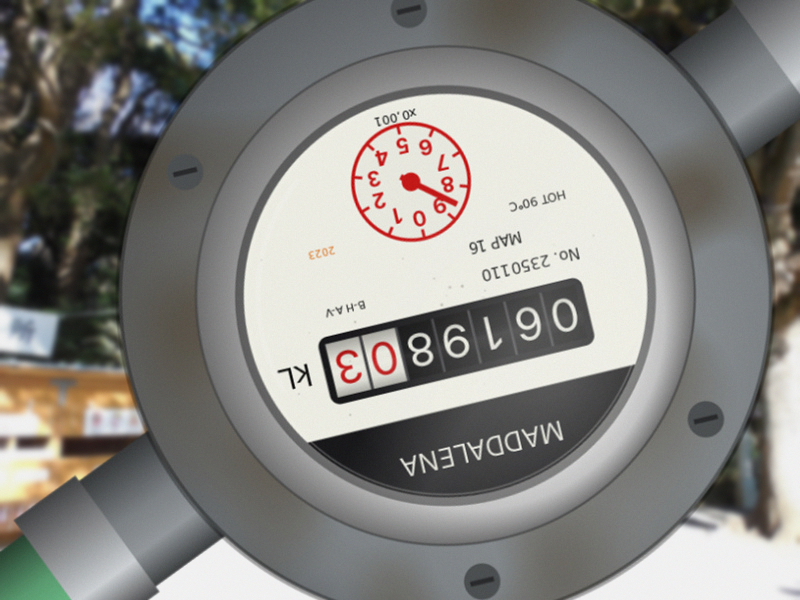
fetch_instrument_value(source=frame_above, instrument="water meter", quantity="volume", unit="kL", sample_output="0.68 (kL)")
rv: 6198.038 (kL)
